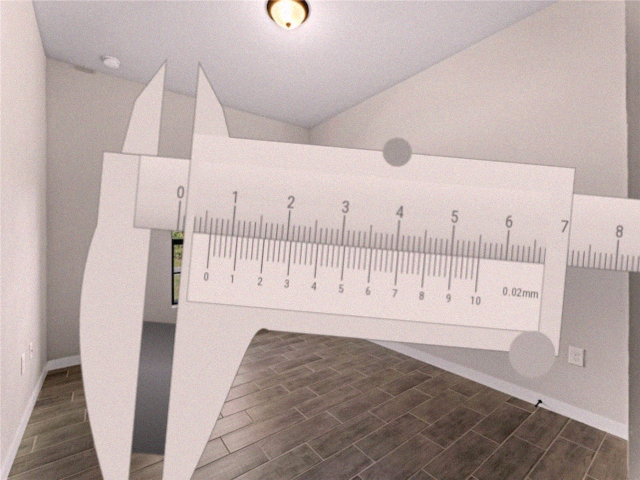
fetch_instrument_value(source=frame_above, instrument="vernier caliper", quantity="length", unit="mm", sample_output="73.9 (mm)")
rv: 6.0 (mm)
